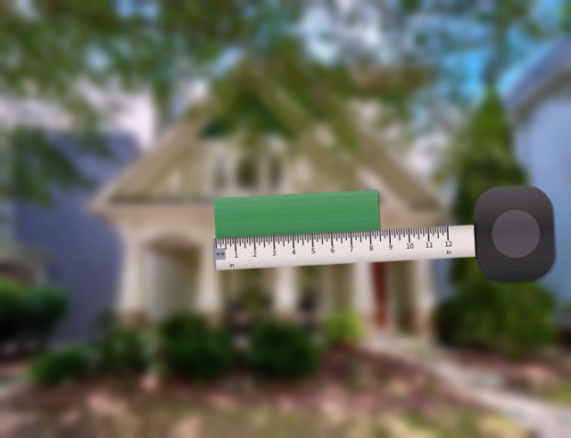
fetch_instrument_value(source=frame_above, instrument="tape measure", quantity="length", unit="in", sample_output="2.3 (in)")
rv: 8.5 (in)
